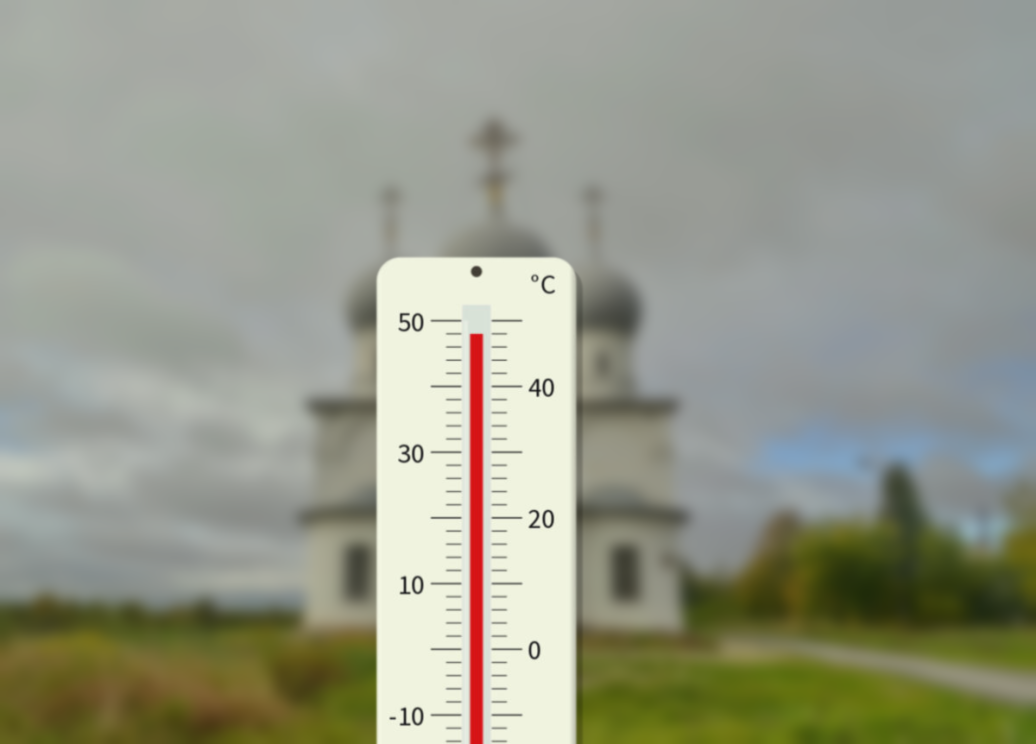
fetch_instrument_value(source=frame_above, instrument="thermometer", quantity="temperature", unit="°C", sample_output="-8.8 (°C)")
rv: 48 (°C)
